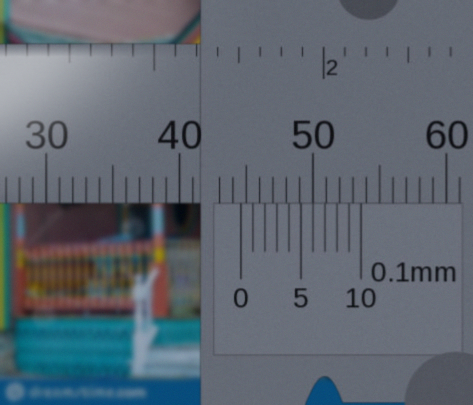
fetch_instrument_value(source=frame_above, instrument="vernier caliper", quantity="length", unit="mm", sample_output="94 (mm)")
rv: 44.6 (mm)
